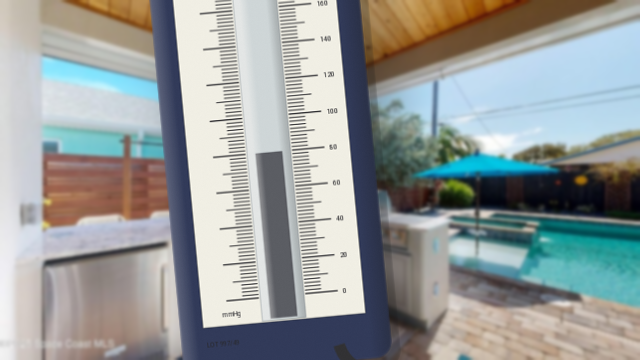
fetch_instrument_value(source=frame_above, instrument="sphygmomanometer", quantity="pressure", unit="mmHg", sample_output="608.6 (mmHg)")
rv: 80 (mmHg)
